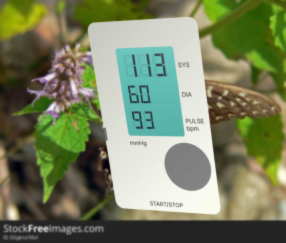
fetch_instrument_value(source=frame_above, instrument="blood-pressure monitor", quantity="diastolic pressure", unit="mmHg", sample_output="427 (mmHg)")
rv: 60 (mmHg)
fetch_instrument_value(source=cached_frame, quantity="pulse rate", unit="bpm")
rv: 93 (bpm)
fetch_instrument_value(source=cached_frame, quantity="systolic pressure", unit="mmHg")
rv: 113 (mmHg)
